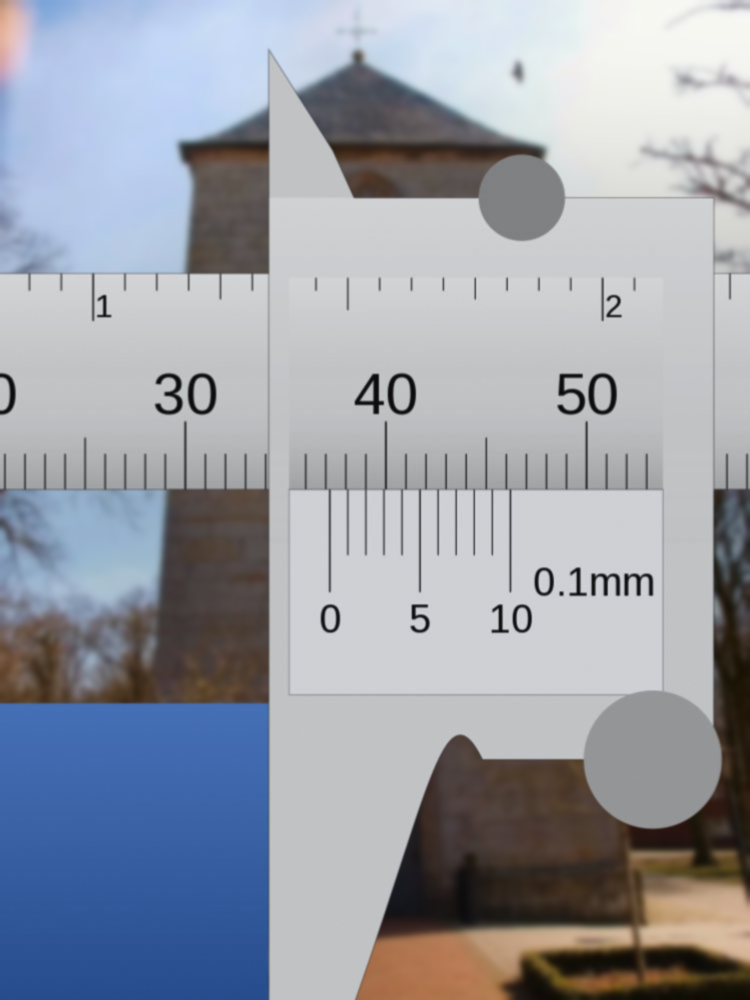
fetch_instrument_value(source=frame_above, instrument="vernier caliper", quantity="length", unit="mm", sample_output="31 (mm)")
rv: 37.2 (mm)
